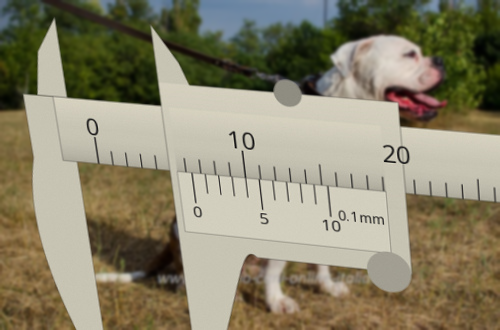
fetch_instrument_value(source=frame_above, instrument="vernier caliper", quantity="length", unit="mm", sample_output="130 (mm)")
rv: 6.4 (mm)
